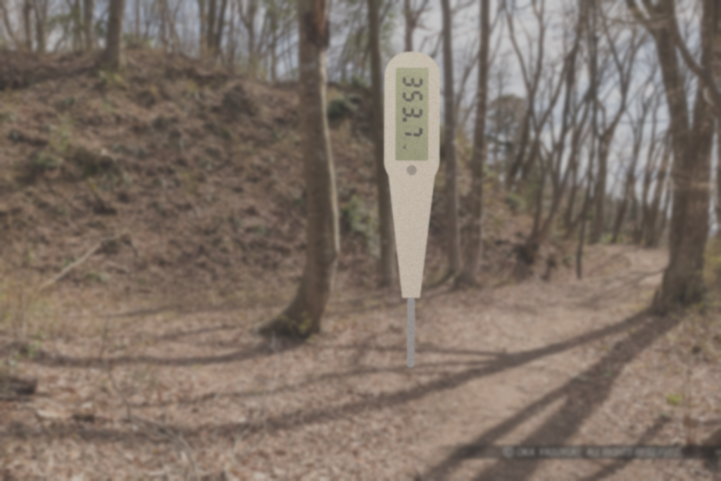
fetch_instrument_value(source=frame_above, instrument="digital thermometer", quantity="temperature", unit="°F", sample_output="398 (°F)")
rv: 353.7 (°F)
